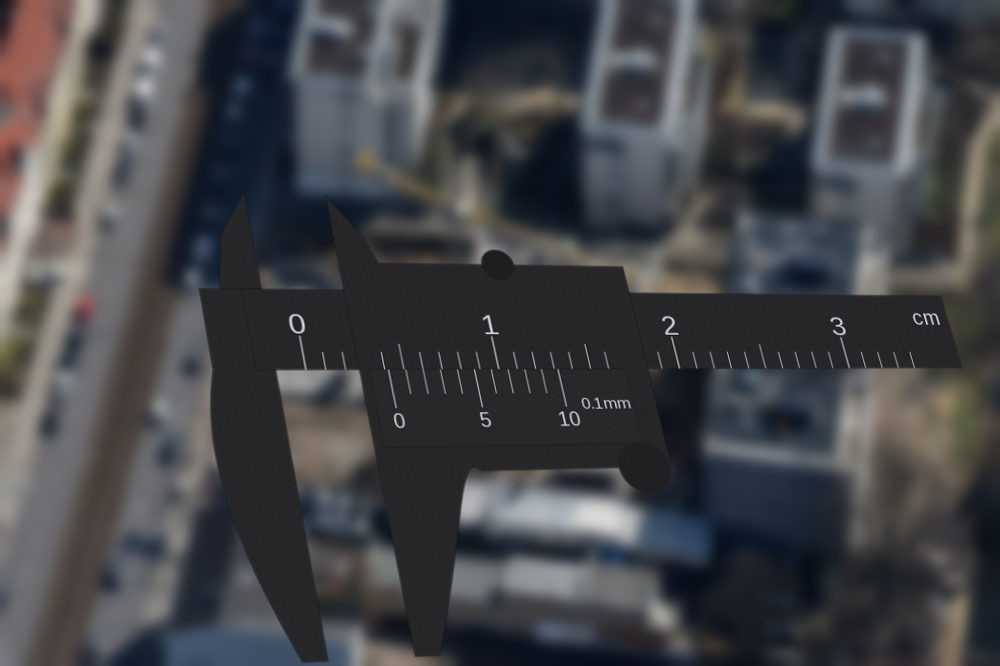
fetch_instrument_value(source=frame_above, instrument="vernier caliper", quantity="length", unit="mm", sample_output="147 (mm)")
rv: 4.2 (mm)
